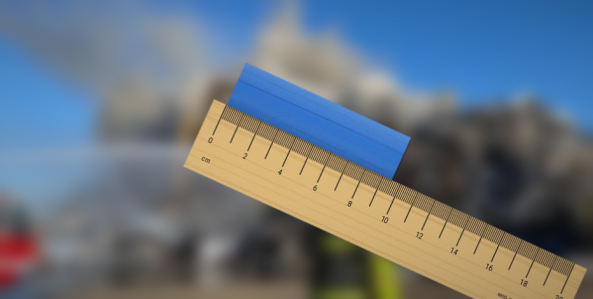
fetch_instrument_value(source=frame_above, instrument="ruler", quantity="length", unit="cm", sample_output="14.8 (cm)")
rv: 9.5 (cm)
